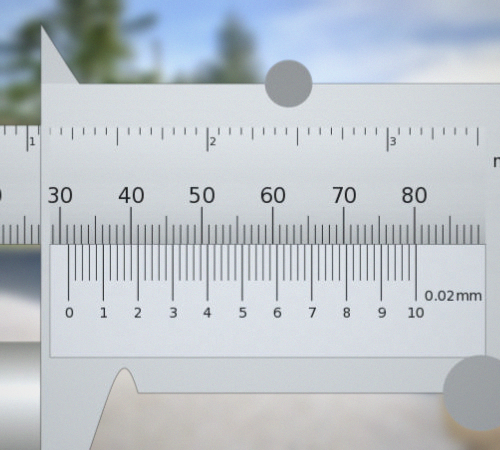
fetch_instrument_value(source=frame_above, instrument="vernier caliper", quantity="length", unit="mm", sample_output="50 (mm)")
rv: 31.2 (mm)
